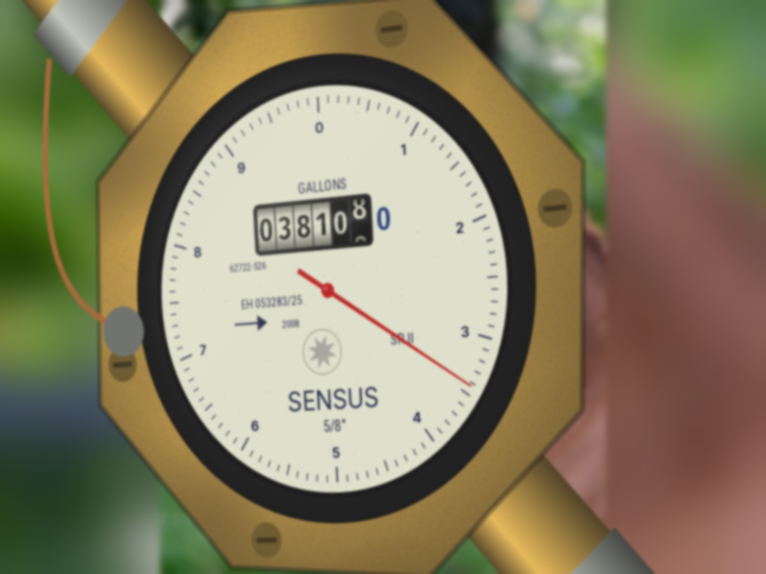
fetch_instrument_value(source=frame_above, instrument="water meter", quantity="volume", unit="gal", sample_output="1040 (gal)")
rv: 381083.4 (gal)
